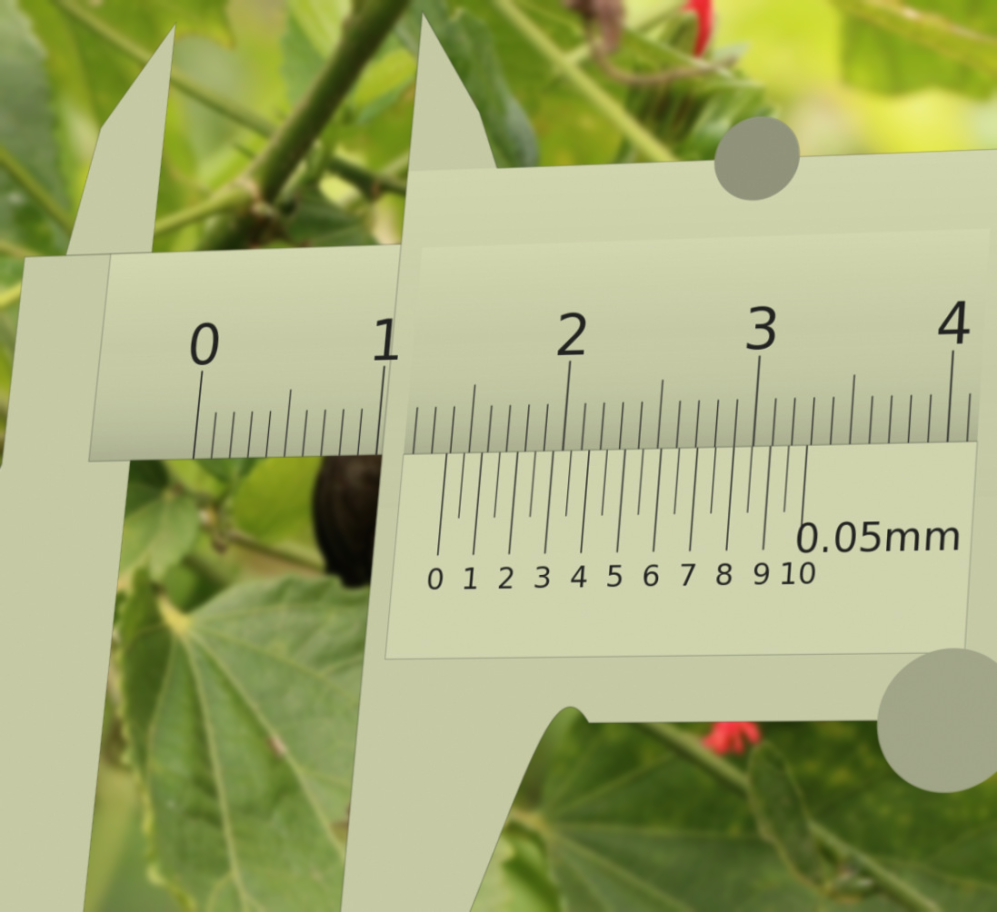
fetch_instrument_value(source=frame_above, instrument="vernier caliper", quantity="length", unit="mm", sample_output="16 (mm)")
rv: 13.8 (mm)
